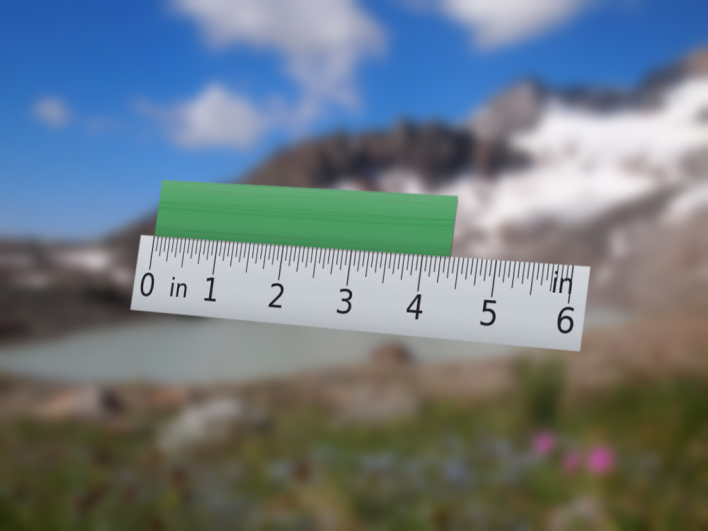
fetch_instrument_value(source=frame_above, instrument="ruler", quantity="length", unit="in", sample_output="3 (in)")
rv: 4.375 (in)
